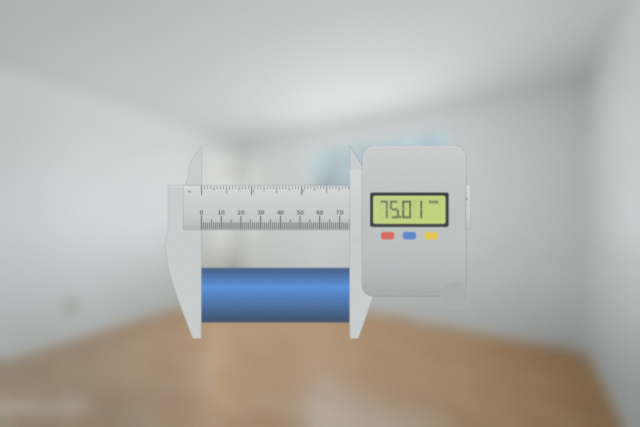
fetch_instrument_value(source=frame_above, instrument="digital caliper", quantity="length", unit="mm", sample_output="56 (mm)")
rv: 75.01 (mm)
